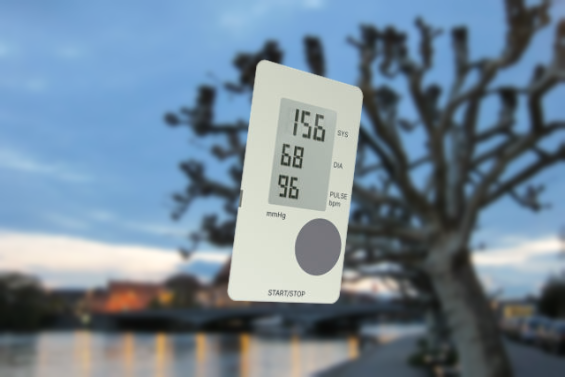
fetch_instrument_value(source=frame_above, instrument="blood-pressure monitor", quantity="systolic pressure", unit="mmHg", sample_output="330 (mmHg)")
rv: 156 (mmHg)
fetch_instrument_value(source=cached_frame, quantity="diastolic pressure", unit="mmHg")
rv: 68 (mmHg)
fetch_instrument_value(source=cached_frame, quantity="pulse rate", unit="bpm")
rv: 96 (bpm)
